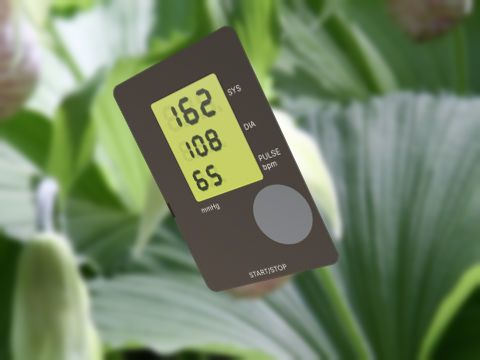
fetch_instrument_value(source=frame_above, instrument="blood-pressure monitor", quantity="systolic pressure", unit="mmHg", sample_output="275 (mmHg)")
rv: 162 (mmHg)
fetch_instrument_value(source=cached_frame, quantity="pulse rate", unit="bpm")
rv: 65 (bpm)
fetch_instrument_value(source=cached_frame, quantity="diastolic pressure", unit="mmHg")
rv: 108 (mmHg)
